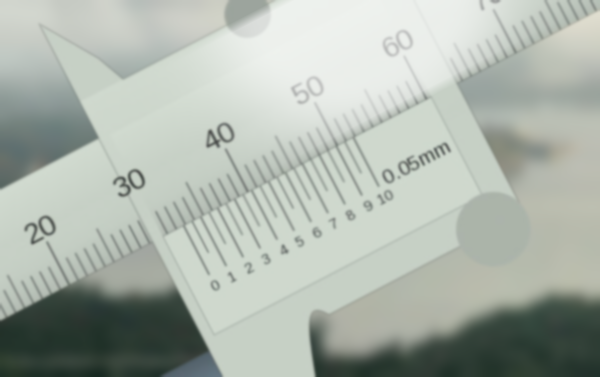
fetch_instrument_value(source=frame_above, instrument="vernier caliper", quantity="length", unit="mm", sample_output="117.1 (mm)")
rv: 32.8 (mm)
